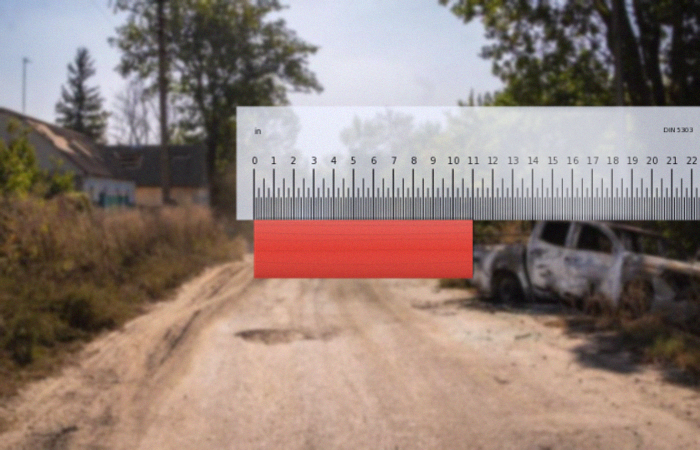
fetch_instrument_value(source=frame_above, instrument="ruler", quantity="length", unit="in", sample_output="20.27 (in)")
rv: 11 (in)
